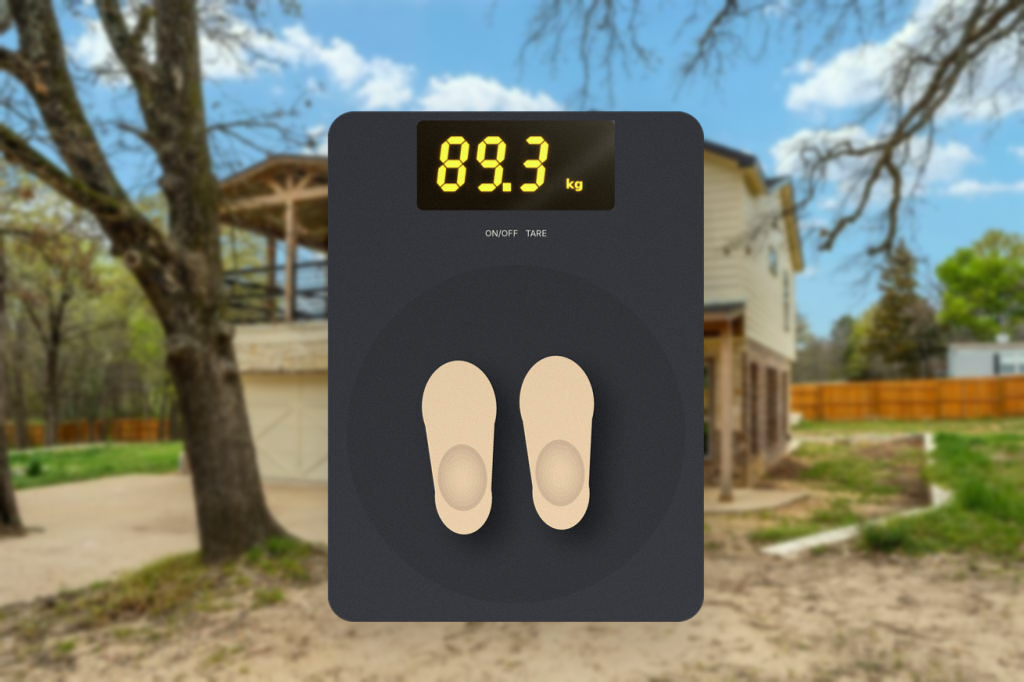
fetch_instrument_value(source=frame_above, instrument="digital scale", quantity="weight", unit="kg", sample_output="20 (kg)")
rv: 89.3 (kg)
